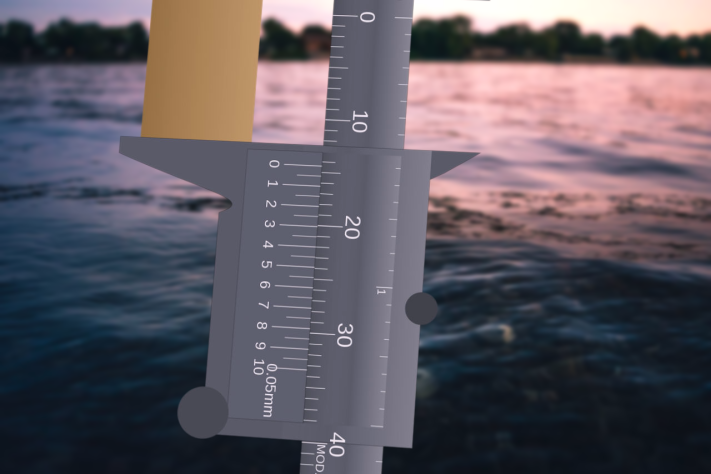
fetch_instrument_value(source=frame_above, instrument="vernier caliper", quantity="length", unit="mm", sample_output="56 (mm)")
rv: 14.4 (mm)
